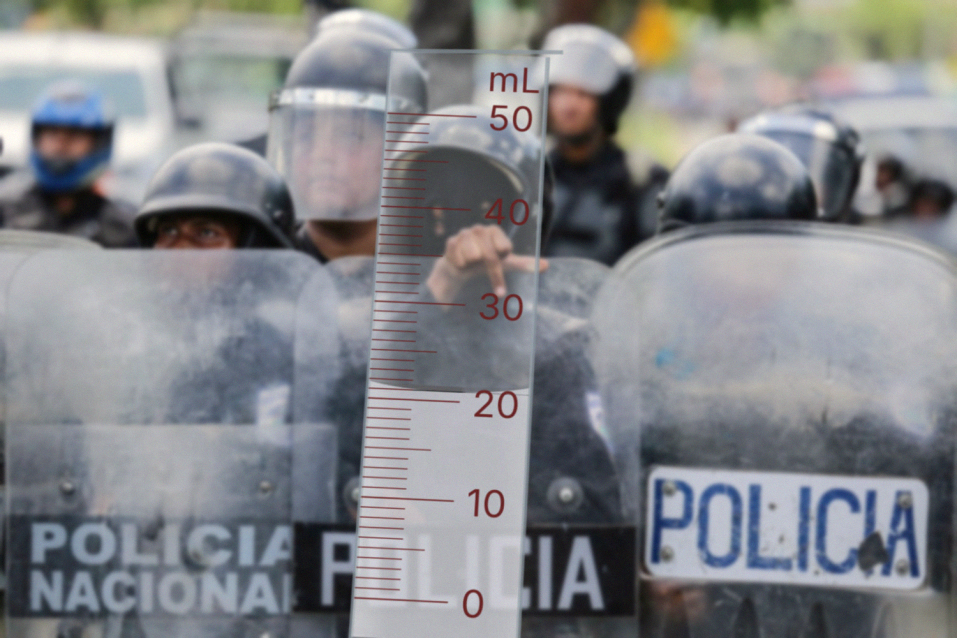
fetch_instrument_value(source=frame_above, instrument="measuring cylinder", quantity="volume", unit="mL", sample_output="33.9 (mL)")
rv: 21 (mL)
